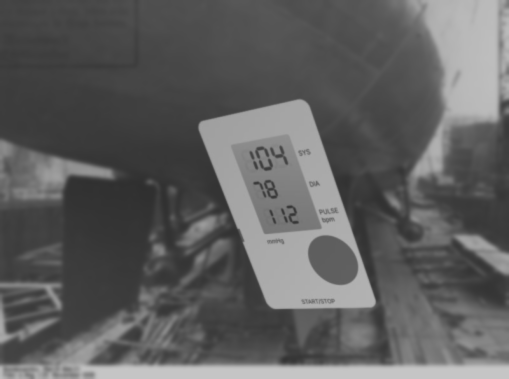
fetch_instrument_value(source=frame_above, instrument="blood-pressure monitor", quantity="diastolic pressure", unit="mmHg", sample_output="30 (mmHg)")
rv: 78 (mmHg)
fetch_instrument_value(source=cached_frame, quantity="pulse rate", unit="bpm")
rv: 112 (bpm)
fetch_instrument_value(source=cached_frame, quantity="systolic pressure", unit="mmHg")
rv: 104 (mmHg)
